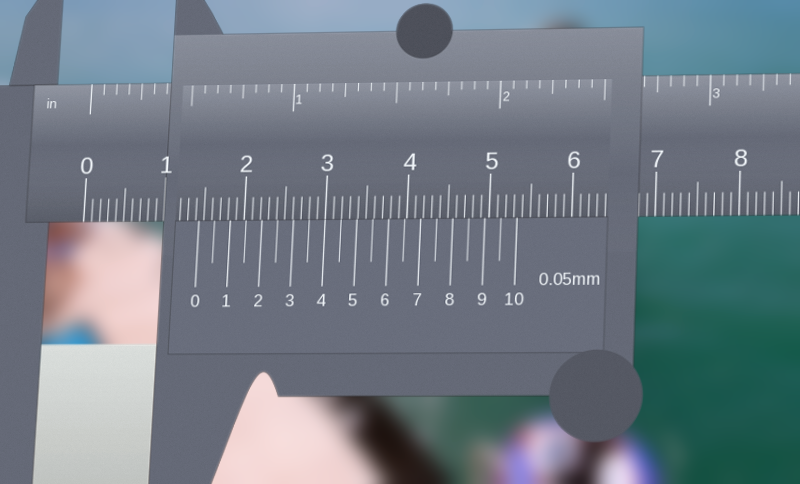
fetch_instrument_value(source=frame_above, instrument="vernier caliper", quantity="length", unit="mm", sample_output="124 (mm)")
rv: 14.4 (mm)
